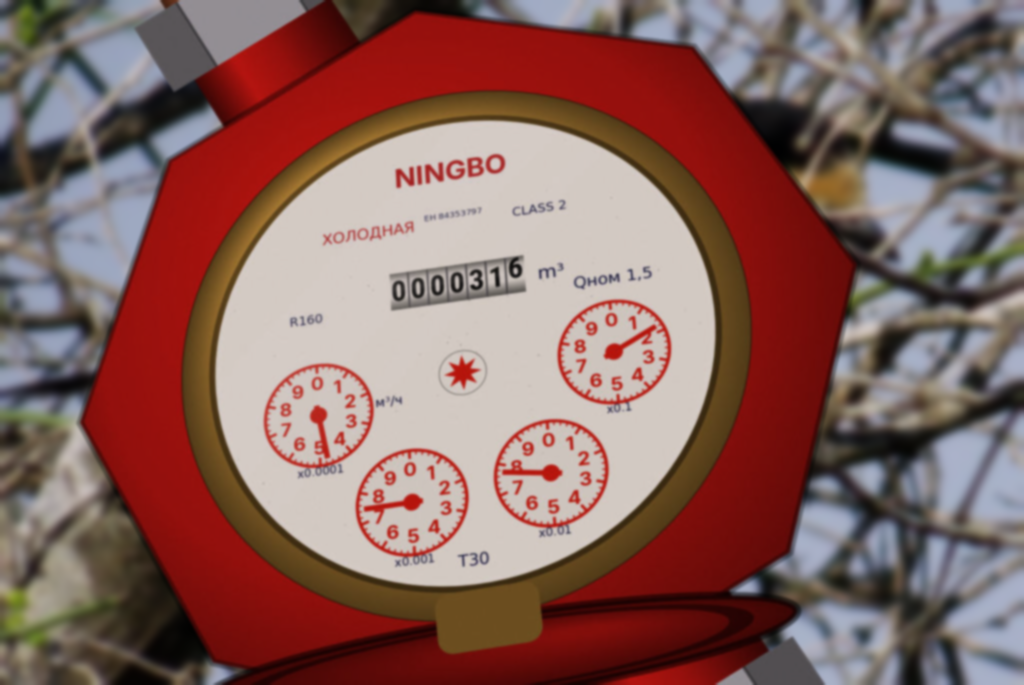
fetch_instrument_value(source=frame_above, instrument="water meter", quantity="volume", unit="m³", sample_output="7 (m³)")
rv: 316.1774 (m³)
